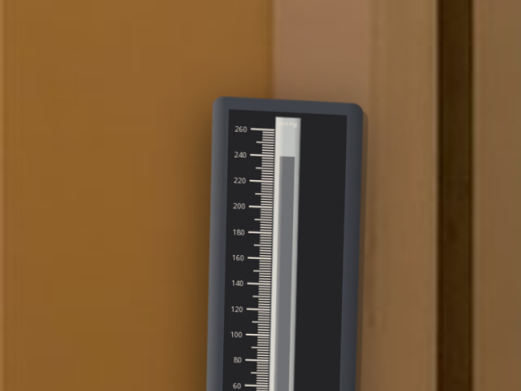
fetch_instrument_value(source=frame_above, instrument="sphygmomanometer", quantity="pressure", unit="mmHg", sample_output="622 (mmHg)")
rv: 240 (mmHg)
